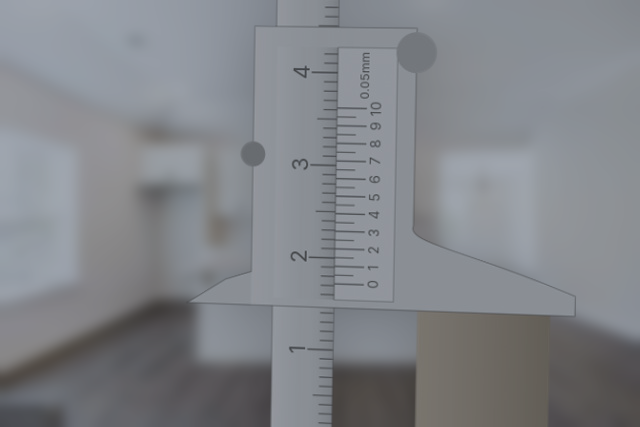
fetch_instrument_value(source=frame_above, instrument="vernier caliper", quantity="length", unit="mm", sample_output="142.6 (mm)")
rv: 17.2 (mm)
